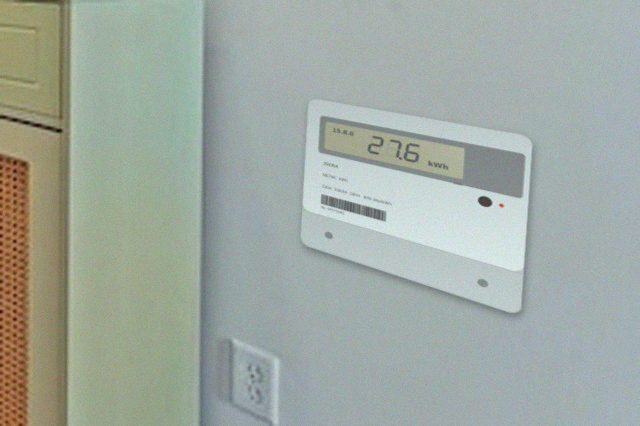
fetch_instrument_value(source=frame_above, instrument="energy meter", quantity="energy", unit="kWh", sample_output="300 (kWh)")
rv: 27.6 (kWh)
